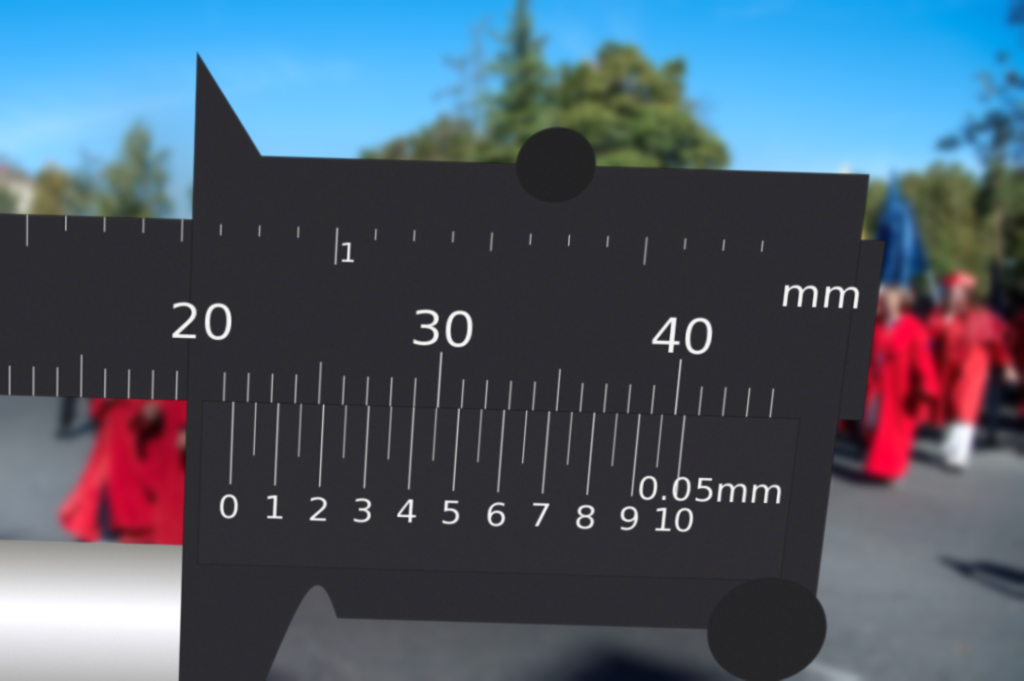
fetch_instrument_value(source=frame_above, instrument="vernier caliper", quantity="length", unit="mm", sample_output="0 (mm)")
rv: 21.4 (mm)
